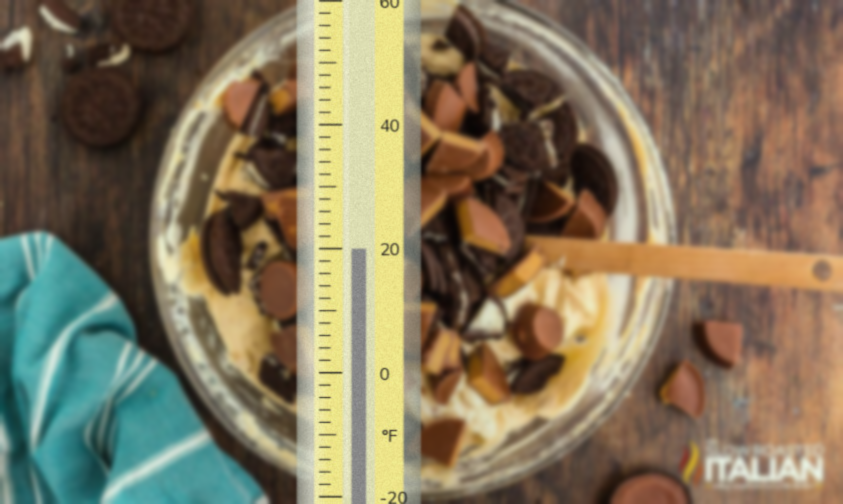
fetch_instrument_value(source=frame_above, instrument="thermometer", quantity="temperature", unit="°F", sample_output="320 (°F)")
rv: 20 (°F)
